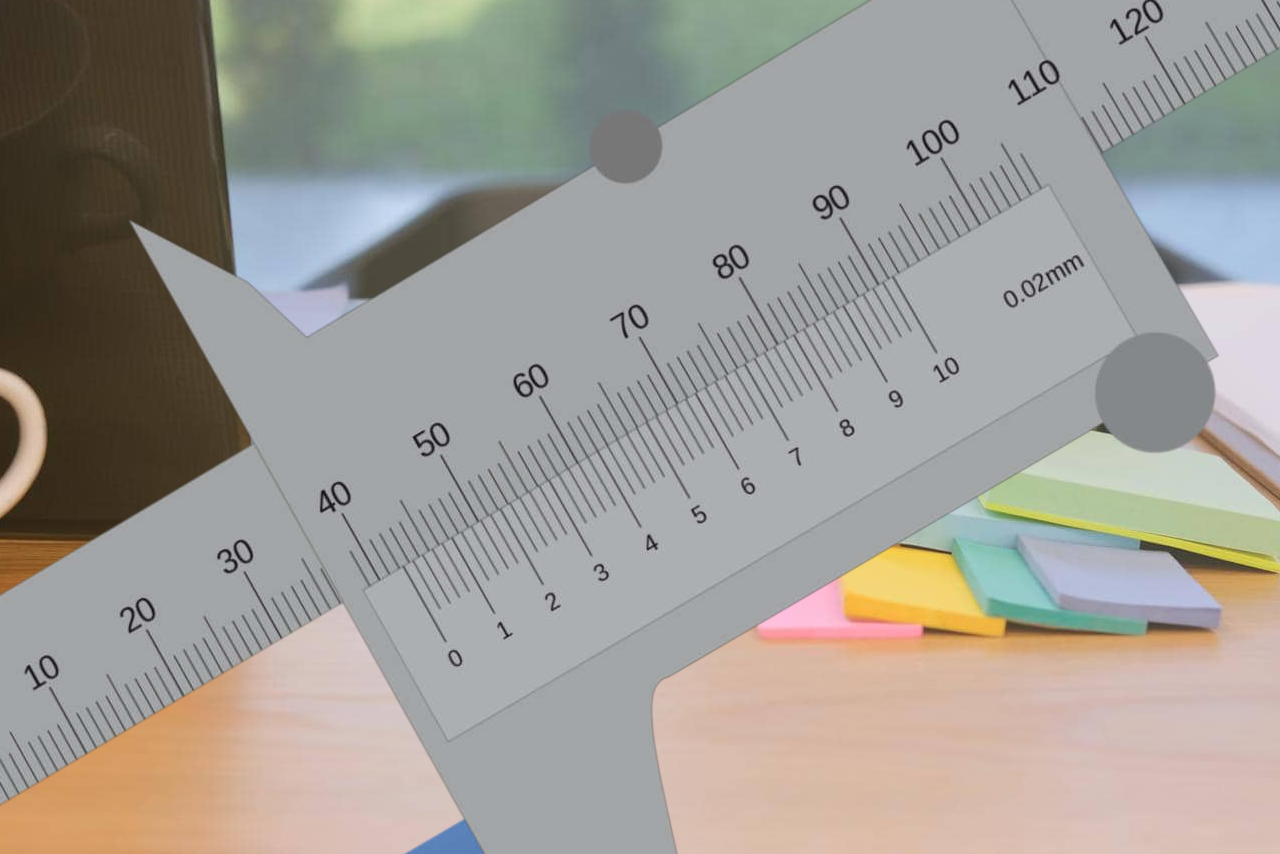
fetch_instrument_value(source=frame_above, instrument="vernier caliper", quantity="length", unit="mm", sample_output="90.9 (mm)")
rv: 42.4 (mm)
